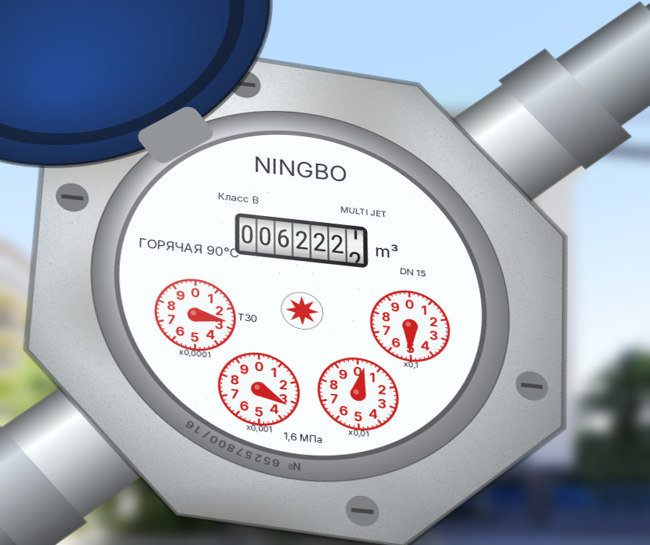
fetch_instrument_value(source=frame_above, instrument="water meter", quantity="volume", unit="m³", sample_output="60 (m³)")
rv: 62221.5032 (m³)
